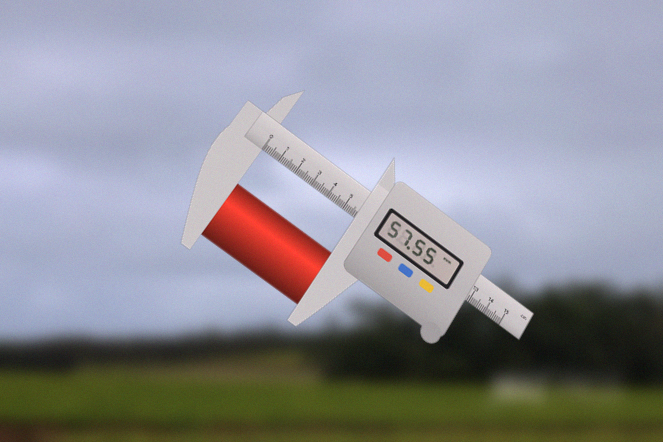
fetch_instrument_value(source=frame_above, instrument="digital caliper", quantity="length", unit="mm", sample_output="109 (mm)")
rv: 57.55 (mm)
